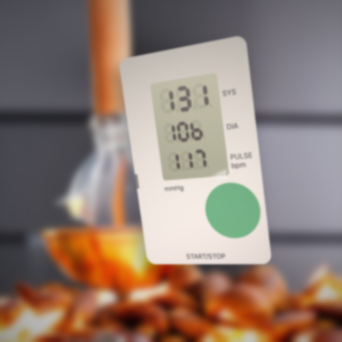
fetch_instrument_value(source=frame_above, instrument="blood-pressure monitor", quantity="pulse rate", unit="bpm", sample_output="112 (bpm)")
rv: 117 (bpm)
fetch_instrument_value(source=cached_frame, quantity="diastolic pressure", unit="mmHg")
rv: 106 (mmHg)
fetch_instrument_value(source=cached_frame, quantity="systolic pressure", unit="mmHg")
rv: 131 (mmHg)
